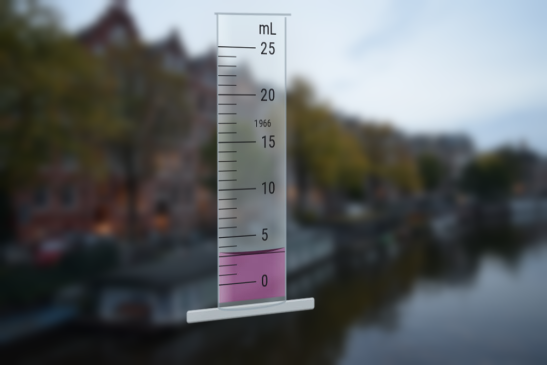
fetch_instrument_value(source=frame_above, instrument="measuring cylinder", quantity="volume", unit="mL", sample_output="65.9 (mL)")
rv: 3 (mL)
